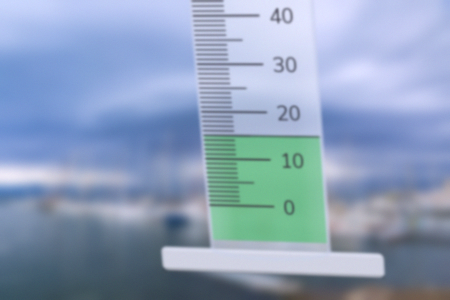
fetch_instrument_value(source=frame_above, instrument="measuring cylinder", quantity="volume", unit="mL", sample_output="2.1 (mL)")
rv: 15 (mL)
